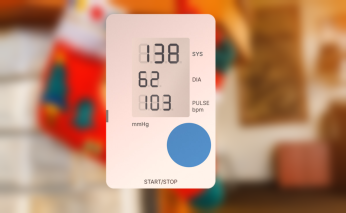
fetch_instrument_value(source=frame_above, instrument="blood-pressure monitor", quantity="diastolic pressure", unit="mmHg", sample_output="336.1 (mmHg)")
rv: 62 (mmHg)
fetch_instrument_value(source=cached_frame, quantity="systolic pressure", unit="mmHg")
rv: 138 (mmHg)
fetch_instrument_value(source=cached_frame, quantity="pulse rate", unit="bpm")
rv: 103 (bpm)
